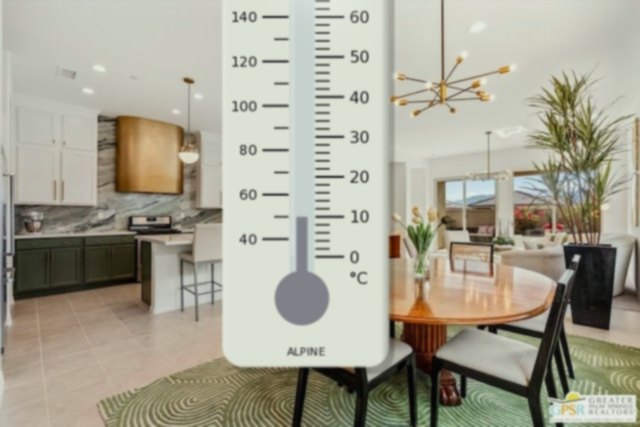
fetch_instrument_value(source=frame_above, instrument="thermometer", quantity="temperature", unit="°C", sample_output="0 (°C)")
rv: 10 (°C)
